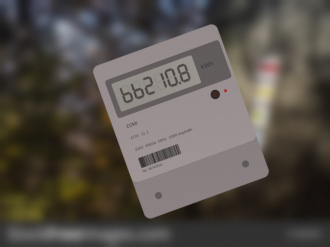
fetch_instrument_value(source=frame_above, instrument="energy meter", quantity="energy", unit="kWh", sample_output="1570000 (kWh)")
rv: 66210.8 (kWh)
